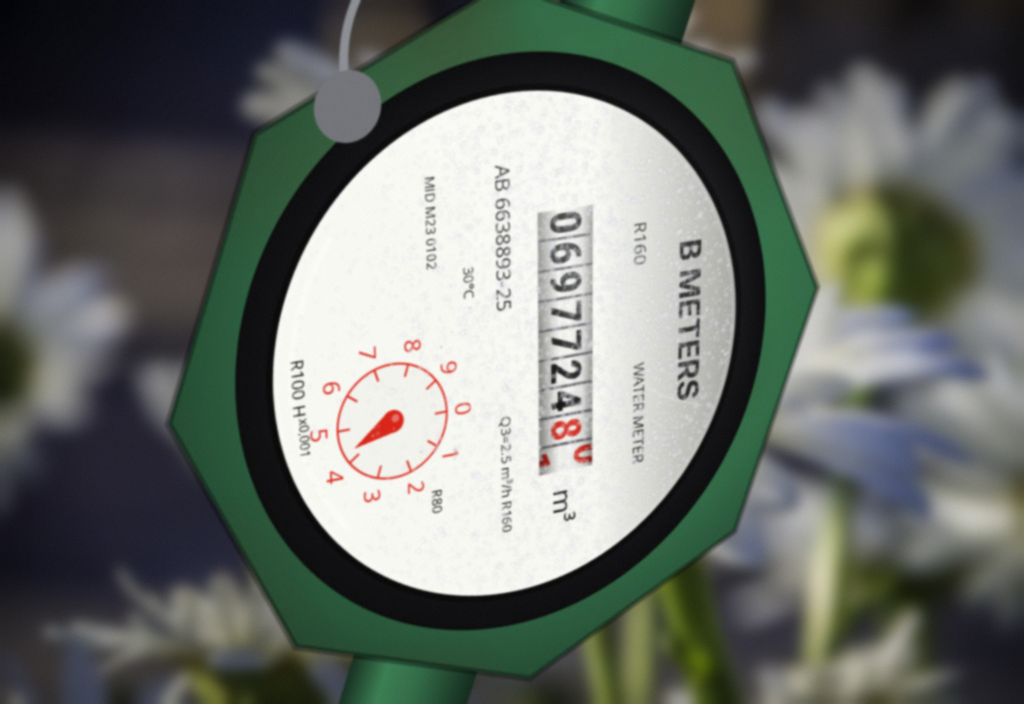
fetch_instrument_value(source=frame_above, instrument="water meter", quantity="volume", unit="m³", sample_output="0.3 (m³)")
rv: 697724.804 (m³)
